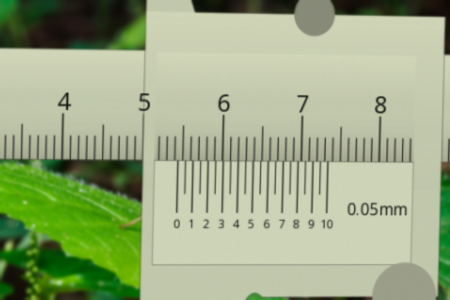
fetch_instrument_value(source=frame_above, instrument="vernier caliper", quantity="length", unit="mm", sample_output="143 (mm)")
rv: 54.4 (mm)
